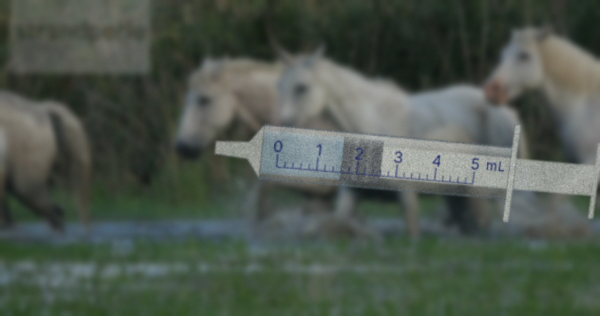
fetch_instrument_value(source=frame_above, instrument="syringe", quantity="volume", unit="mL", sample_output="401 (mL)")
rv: 1.6 (mL)
